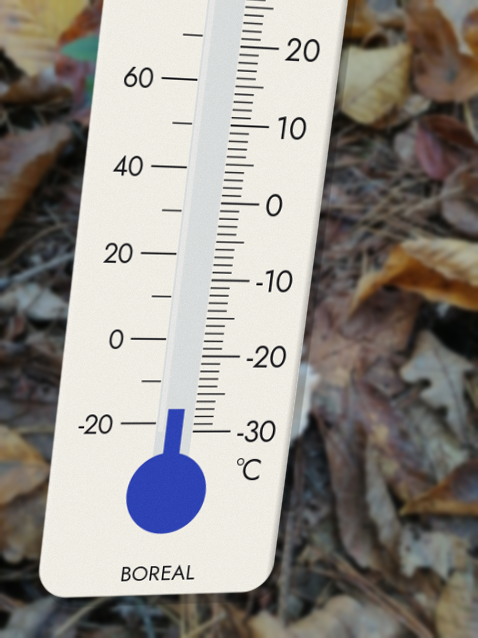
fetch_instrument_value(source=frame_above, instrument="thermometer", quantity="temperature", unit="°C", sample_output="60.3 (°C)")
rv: -27 (°C)
